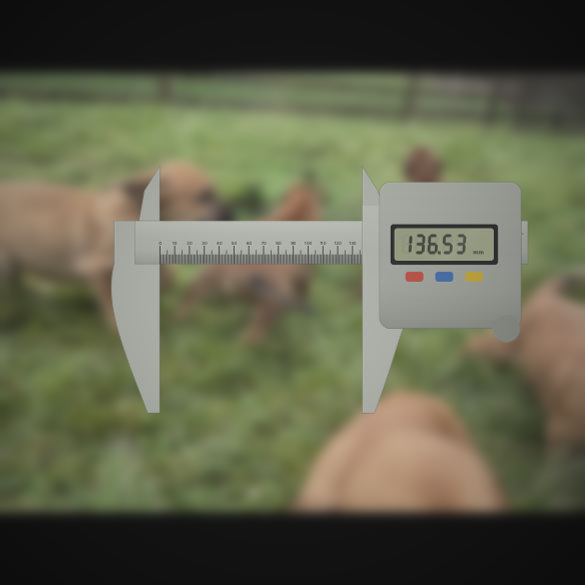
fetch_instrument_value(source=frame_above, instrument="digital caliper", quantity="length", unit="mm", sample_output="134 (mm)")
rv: 136.53 (mm)
